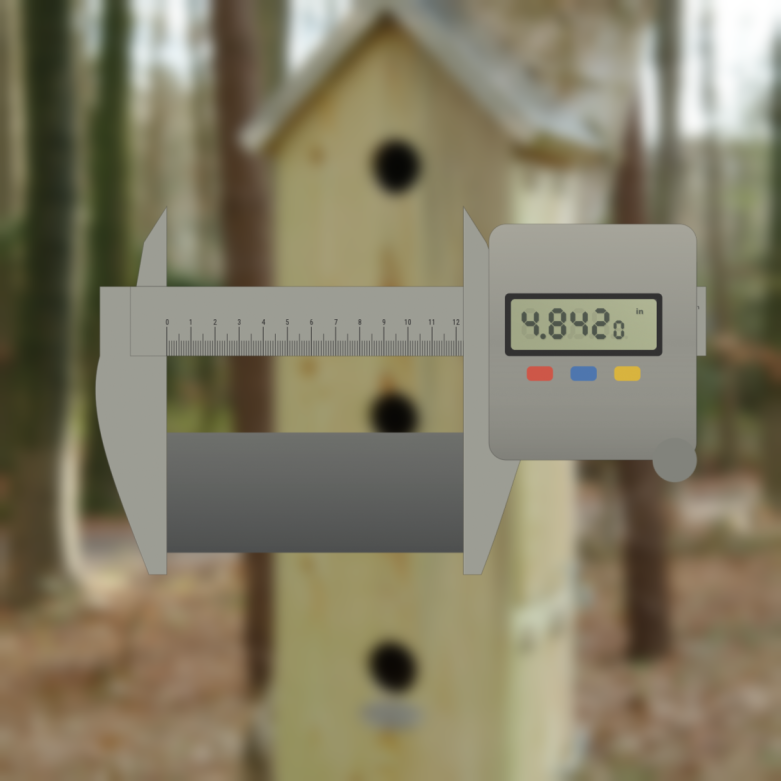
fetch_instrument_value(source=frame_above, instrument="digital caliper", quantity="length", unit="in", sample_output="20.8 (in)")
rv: 4.8420 (in)
